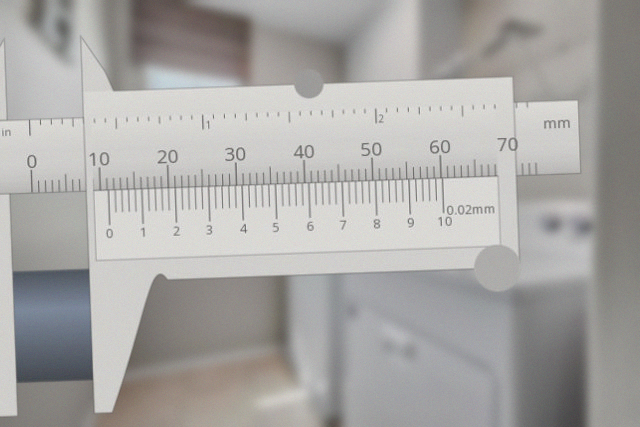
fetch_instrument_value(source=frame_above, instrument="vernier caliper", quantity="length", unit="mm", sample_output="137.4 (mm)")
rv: 11.2 (mm)
